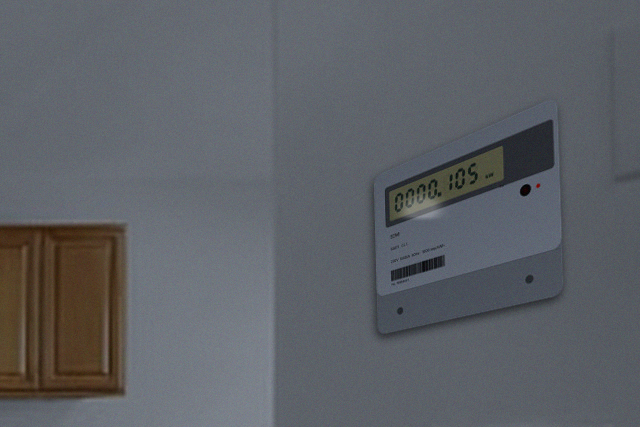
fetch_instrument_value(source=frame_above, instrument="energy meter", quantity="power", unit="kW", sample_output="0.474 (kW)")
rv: 0.105 (kW)
